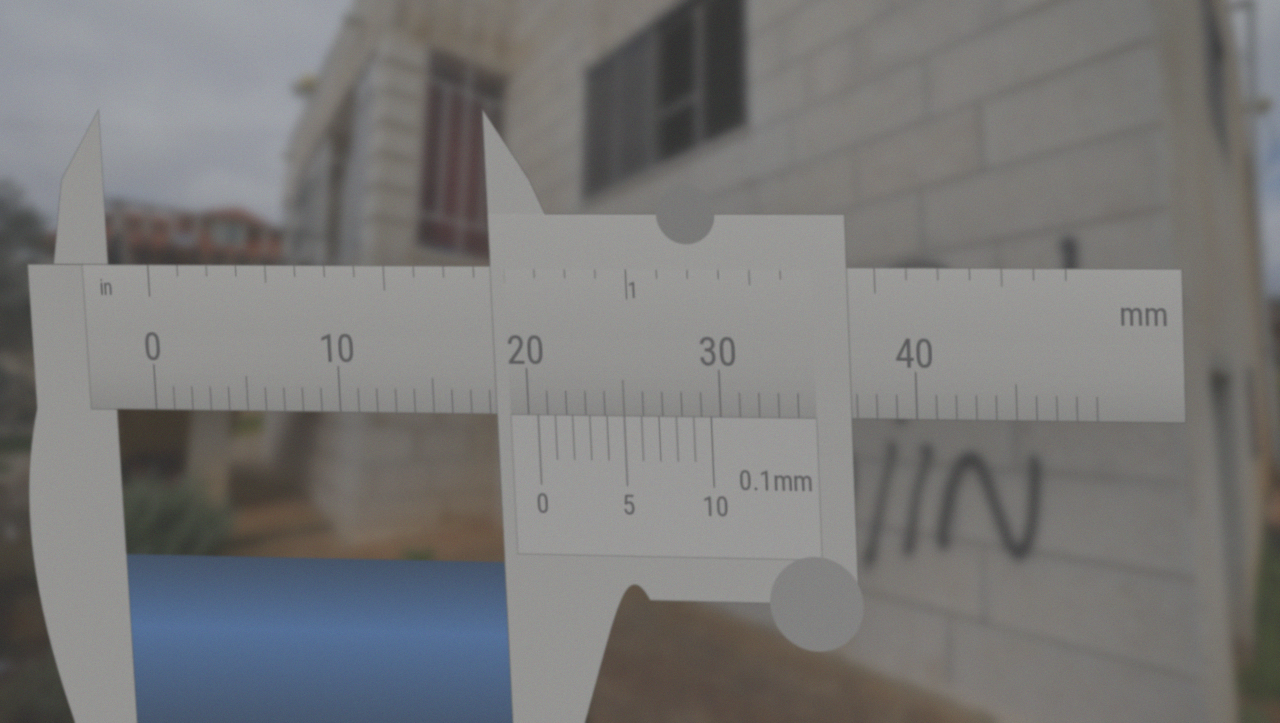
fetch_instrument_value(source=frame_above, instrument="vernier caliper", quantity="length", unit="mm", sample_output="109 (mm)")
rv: 20.5 (mm)
